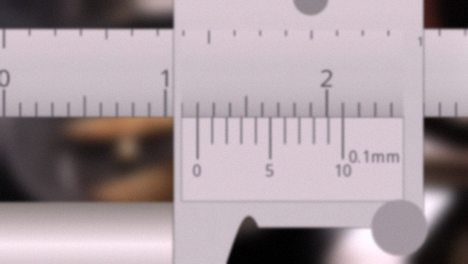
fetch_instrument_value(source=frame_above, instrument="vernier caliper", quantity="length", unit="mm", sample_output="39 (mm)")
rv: 12.0 (mm)
